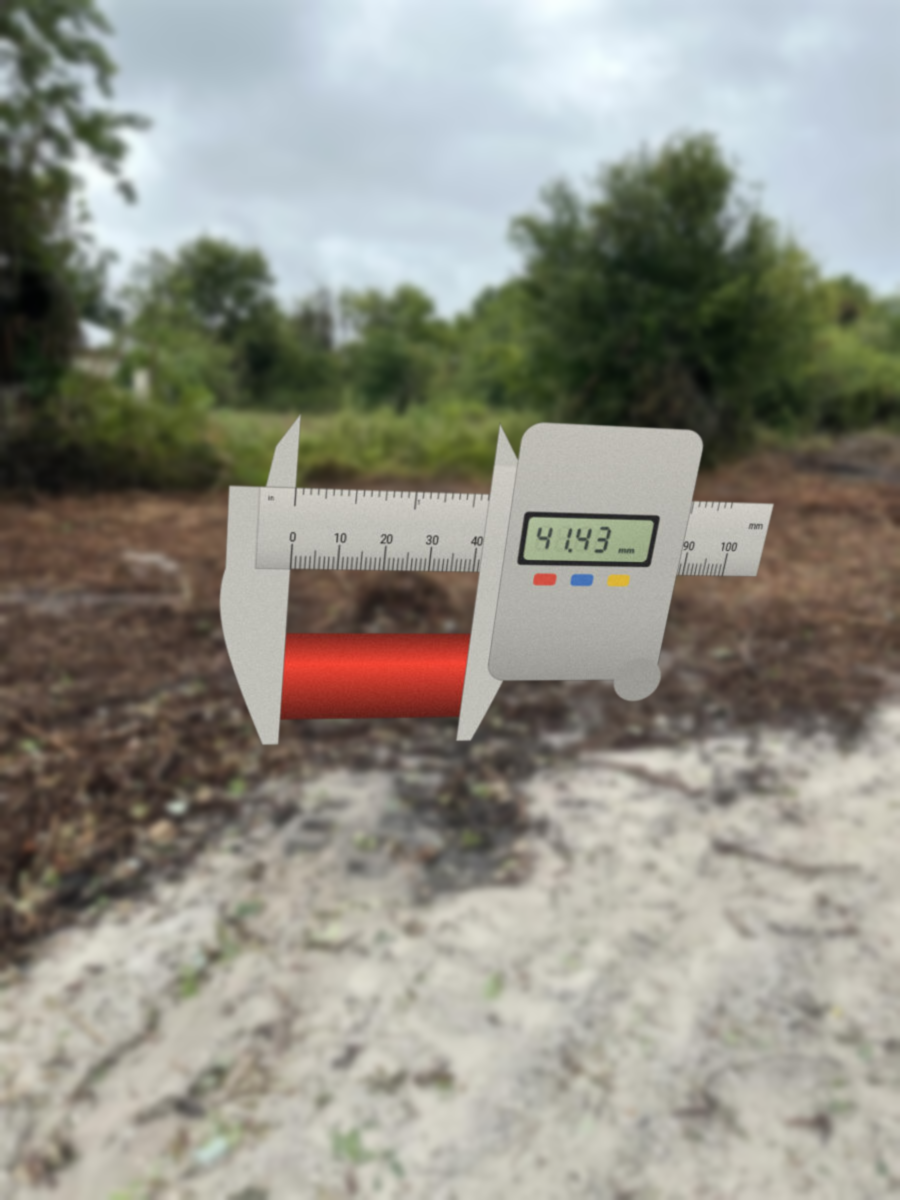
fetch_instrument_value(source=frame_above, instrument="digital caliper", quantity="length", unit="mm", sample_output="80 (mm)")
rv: 41.43 (mm)
